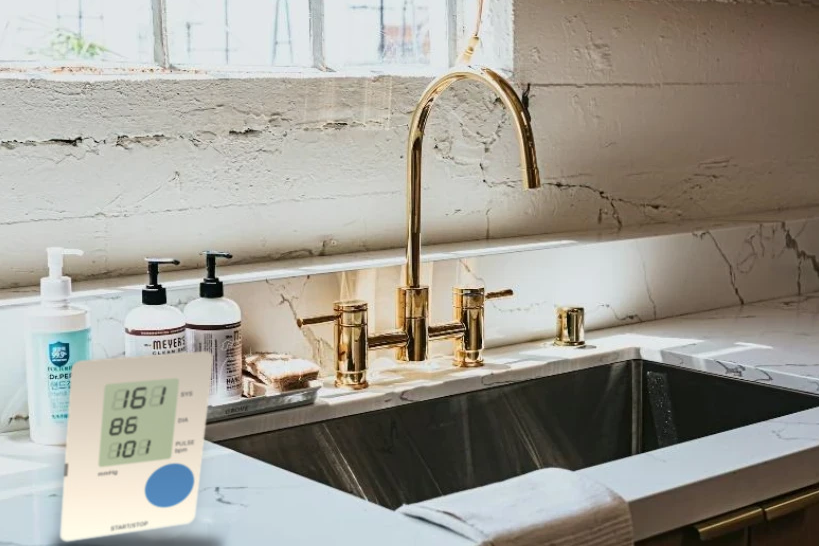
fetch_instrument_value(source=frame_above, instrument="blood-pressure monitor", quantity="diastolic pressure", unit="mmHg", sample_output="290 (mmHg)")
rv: 86 (mmHg)
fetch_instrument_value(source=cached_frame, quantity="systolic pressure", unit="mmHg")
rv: 161 (mmHg)
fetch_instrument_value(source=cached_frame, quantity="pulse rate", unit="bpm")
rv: 101 (bpm)
